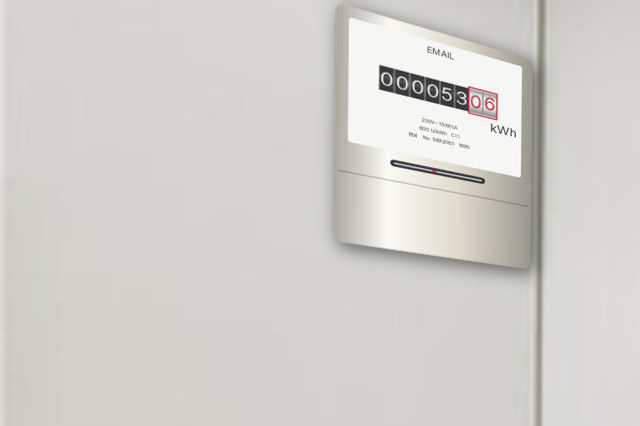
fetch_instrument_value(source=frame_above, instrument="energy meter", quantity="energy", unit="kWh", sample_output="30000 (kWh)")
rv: 53.06 (kWh)
